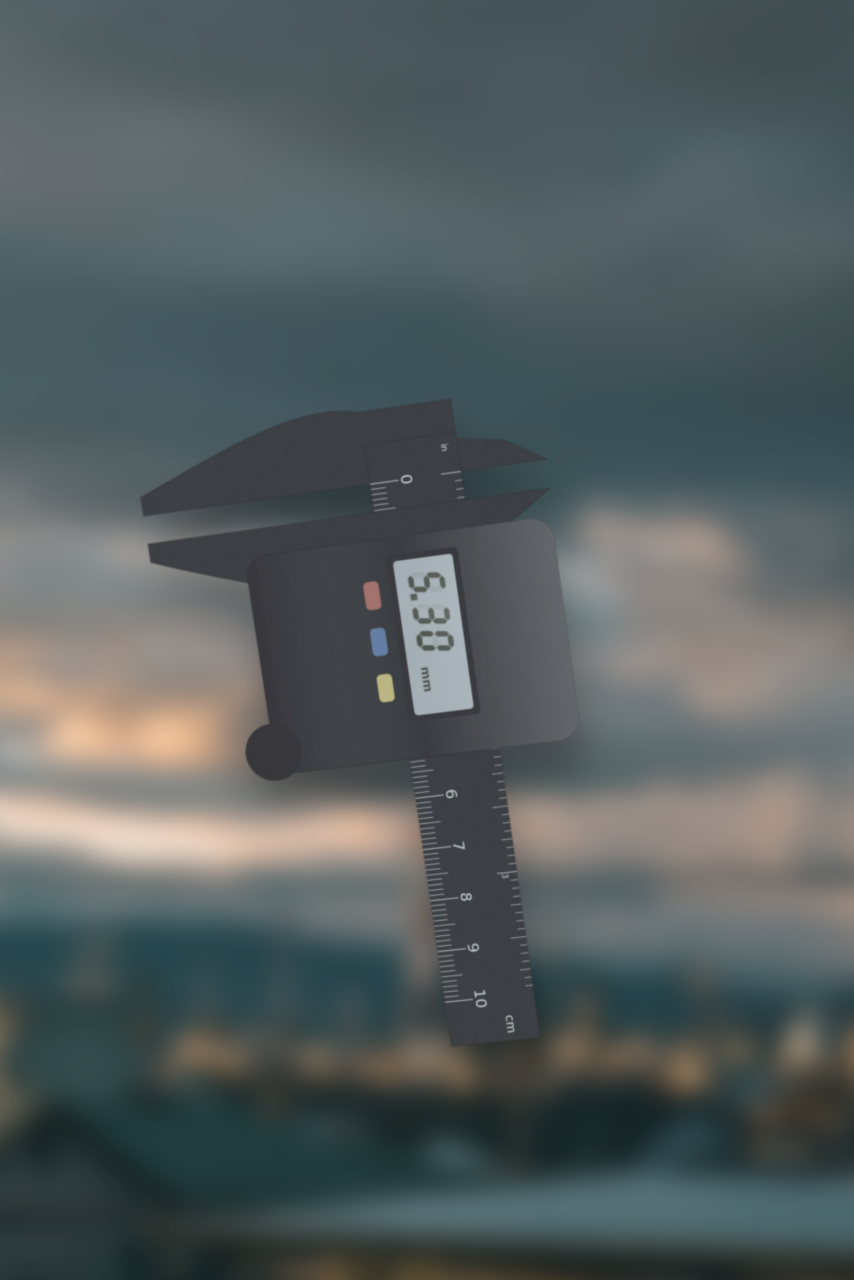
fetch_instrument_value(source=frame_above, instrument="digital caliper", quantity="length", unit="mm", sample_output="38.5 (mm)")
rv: 5.30 (mm)
